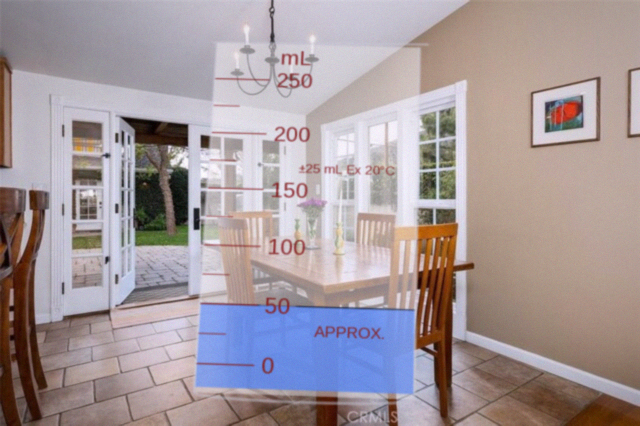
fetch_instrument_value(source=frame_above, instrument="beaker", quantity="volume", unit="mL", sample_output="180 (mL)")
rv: 50 (mL)
